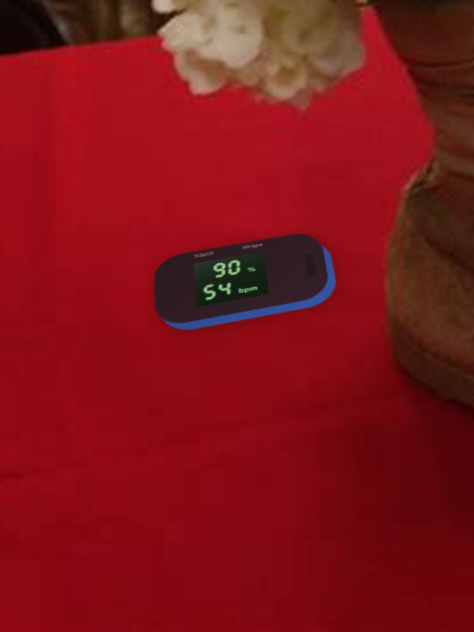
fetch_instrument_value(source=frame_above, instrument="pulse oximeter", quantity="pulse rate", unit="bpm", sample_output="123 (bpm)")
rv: 54 (bpm)
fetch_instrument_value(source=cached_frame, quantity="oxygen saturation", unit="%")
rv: 90 (%)
